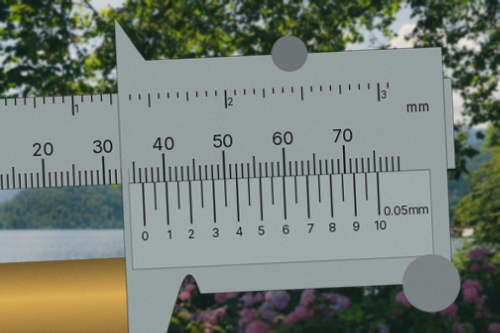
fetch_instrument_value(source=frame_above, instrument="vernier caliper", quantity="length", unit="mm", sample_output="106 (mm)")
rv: 36.4 (mm)
